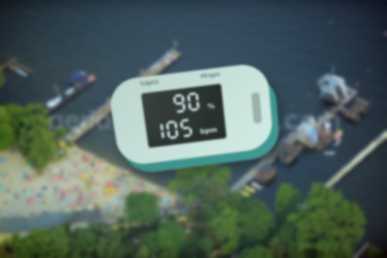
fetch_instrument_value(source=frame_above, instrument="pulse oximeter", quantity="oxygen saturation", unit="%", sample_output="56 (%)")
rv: 90 (%)
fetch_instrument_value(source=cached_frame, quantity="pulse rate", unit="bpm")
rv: 105 (bpm)
